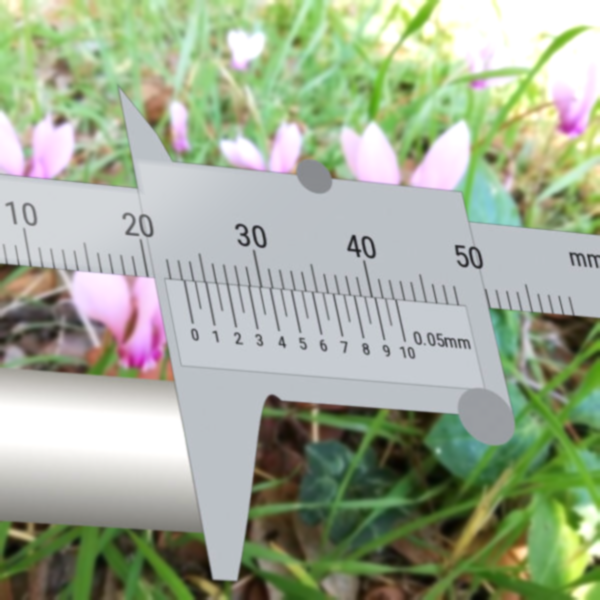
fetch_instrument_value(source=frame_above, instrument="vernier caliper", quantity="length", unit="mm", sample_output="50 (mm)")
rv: 23.2 (mm)
